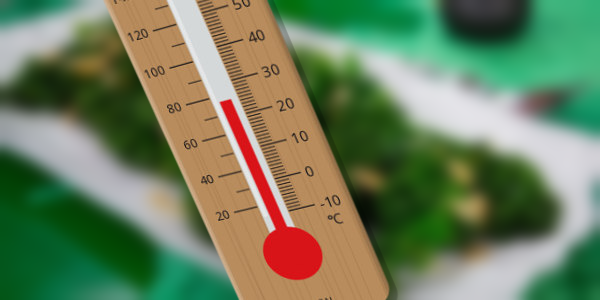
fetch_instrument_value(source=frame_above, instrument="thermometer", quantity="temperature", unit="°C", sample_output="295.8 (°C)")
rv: 25 (°C)
